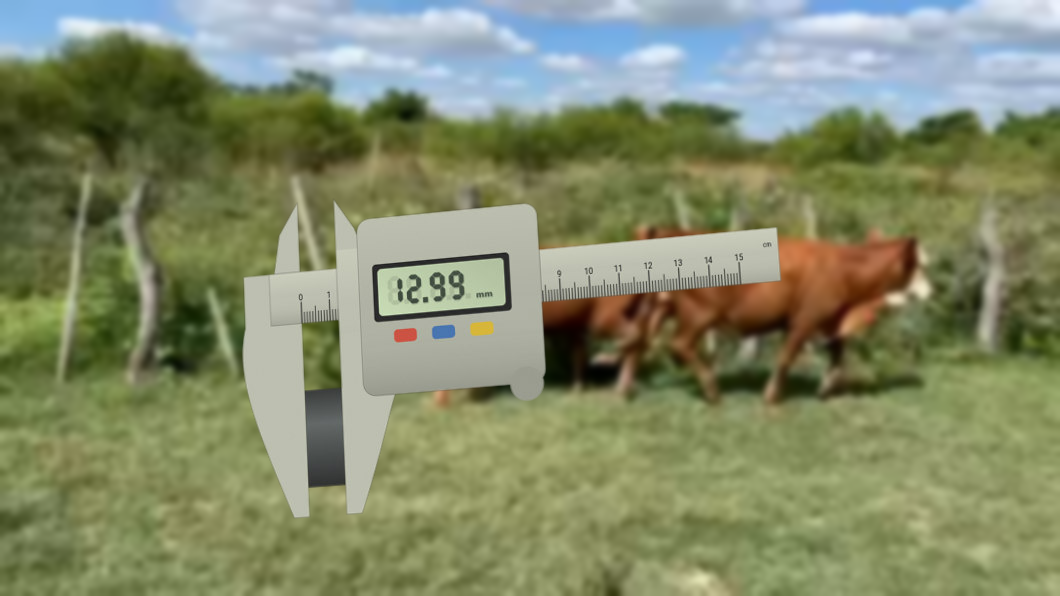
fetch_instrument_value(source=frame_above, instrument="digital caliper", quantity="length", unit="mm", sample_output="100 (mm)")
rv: 12.99 (mm)
